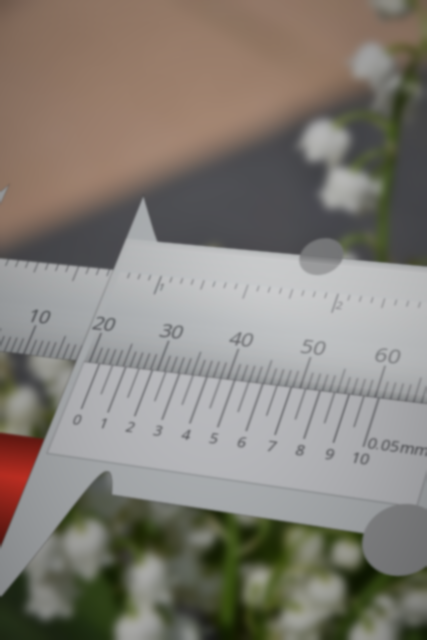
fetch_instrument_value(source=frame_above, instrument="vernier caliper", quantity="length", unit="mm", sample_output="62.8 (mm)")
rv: 21.5 (mm)
